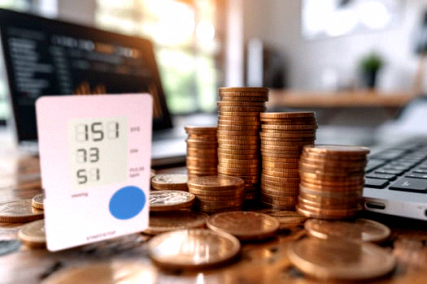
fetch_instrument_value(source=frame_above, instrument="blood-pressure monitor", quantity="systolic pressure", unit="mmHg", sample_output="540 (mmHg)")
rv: 151 (mmHg)
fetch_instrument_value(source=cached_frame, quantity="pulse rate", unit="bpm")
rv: 51 (bpm)
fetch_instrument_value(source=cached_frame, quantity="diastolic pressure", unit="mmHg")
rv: 73 (mmHg)
